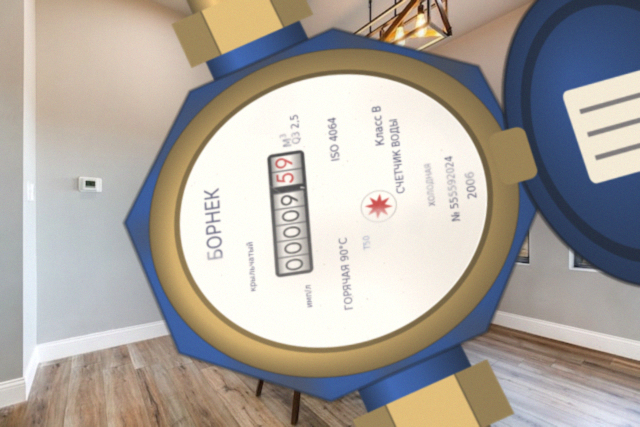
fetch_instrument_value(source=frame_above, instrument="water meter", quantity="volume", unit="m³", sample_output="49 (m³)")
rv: 9.59 (m³)
